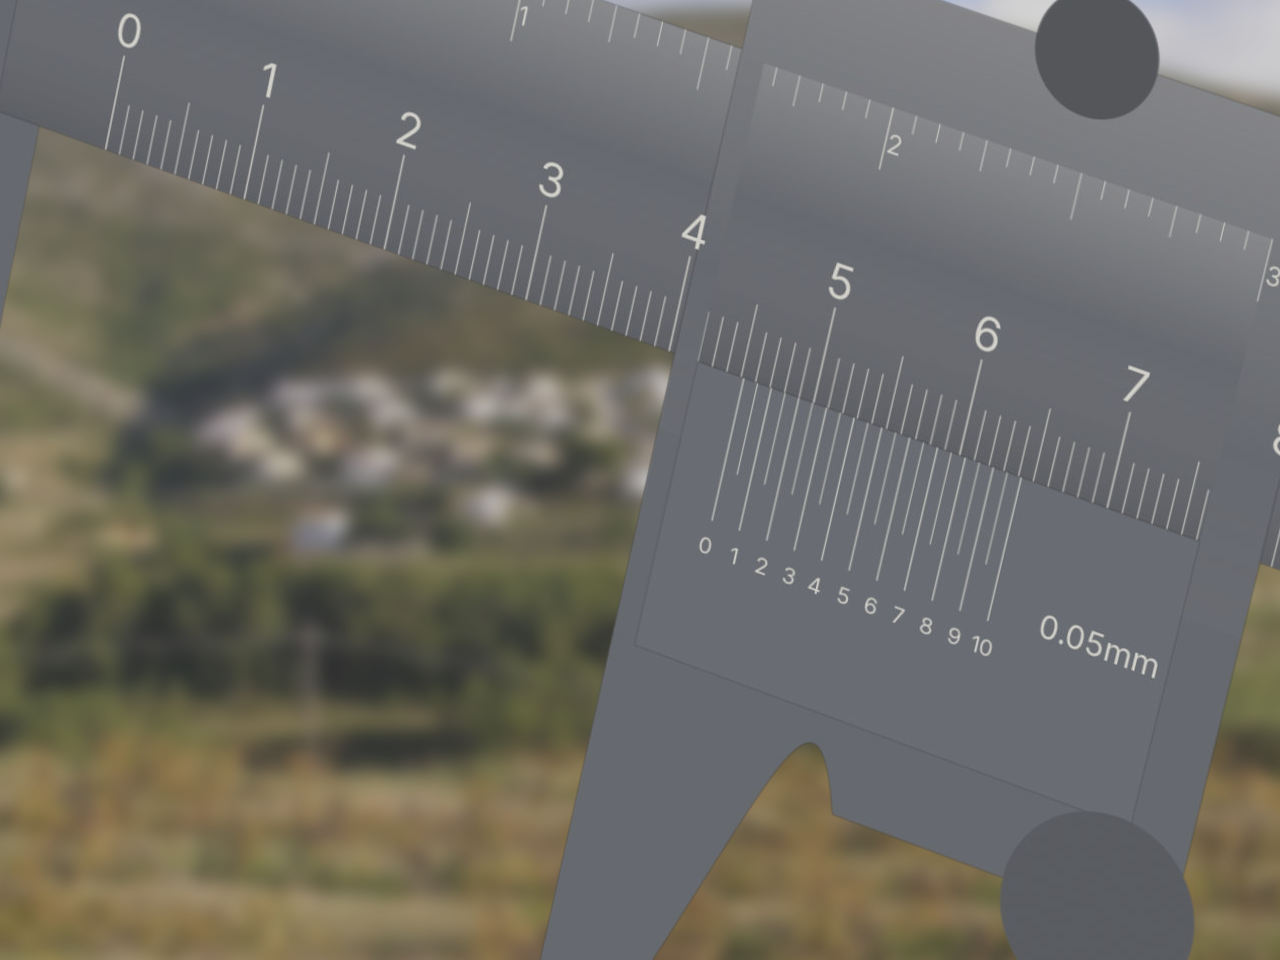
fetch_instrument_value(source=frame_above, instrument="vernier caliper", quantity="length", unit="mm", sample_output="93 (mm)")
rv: 45.2 (mm)
